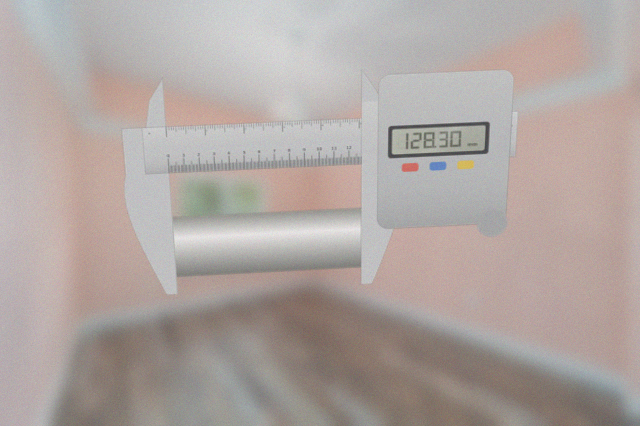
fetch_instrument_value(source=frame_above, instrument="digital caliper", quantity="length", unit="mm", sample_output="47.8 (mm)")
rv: 128.30 (mm)
